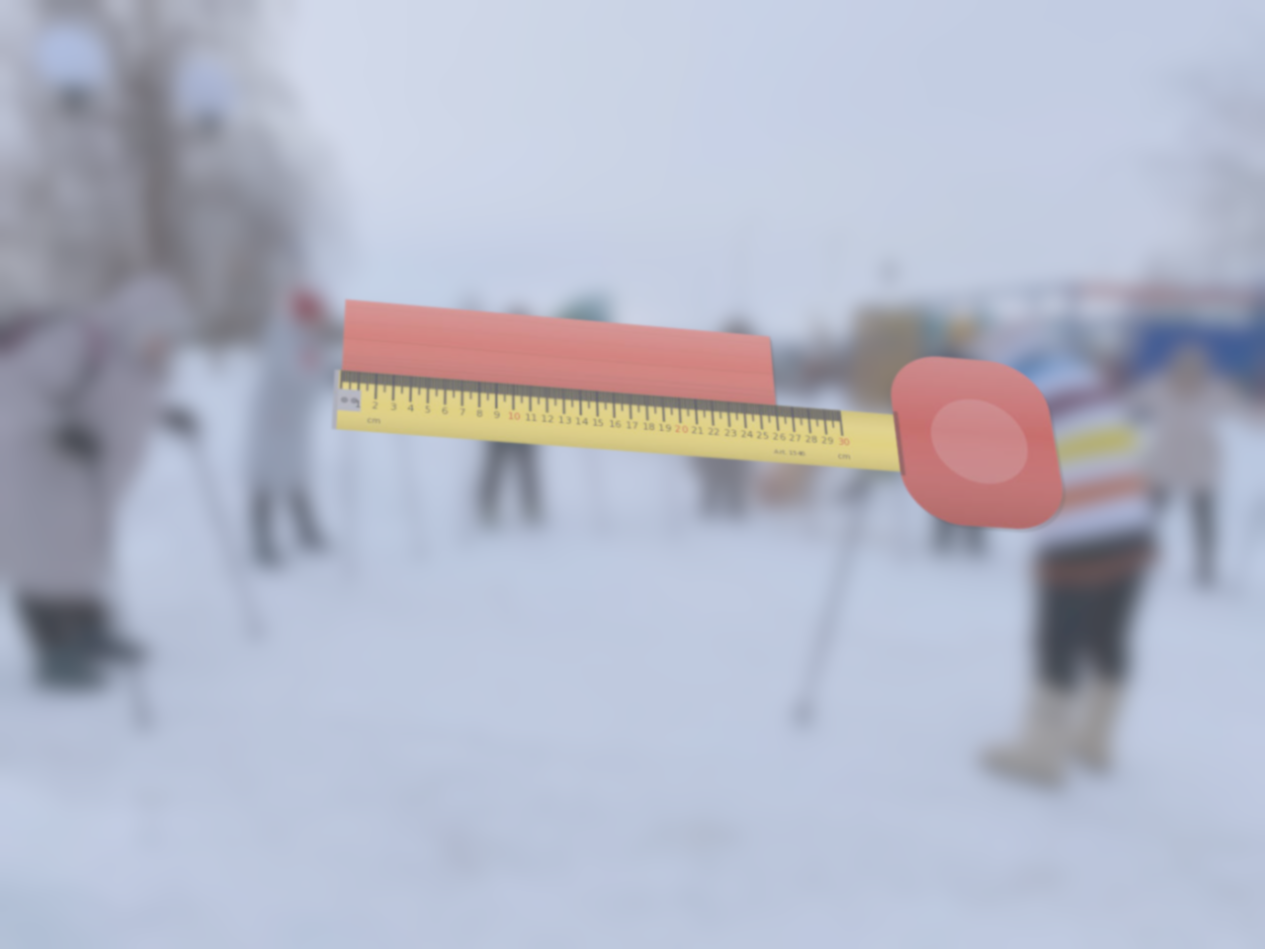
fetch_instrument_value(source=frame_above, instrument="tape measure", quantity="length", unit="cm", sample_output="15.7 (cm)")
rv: 26 (cm)
